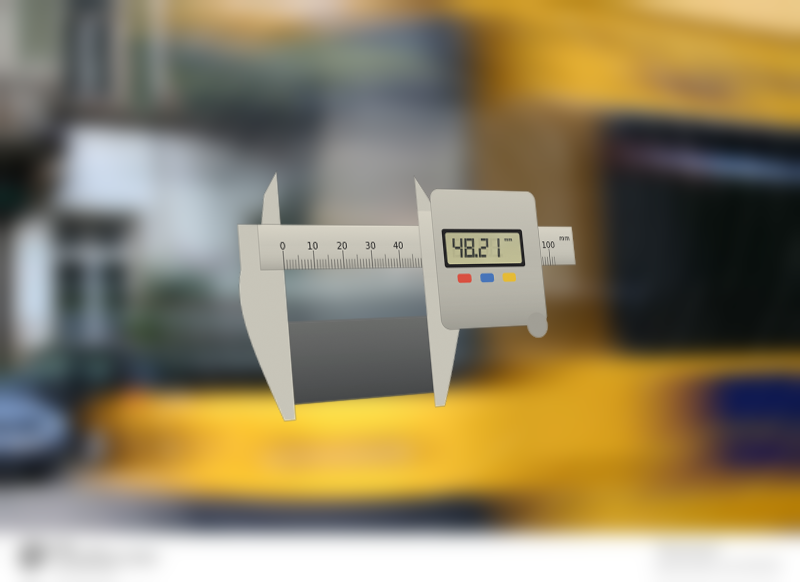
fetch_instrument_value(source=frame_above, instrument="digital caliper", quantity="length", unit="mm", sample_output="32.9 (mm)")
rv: 48.21 (mm)
